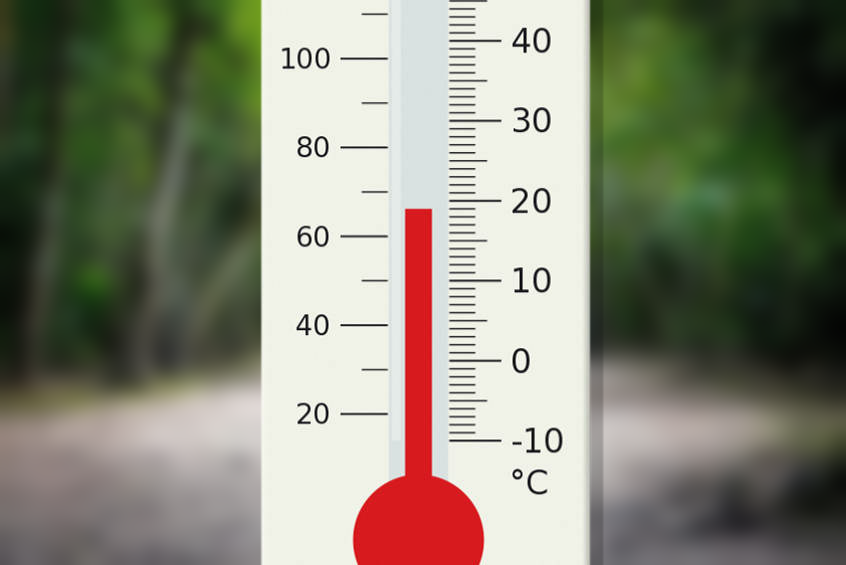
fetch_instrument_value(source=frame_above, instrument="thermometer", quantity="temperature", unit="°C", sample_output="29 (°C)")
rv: 19 (°C)
